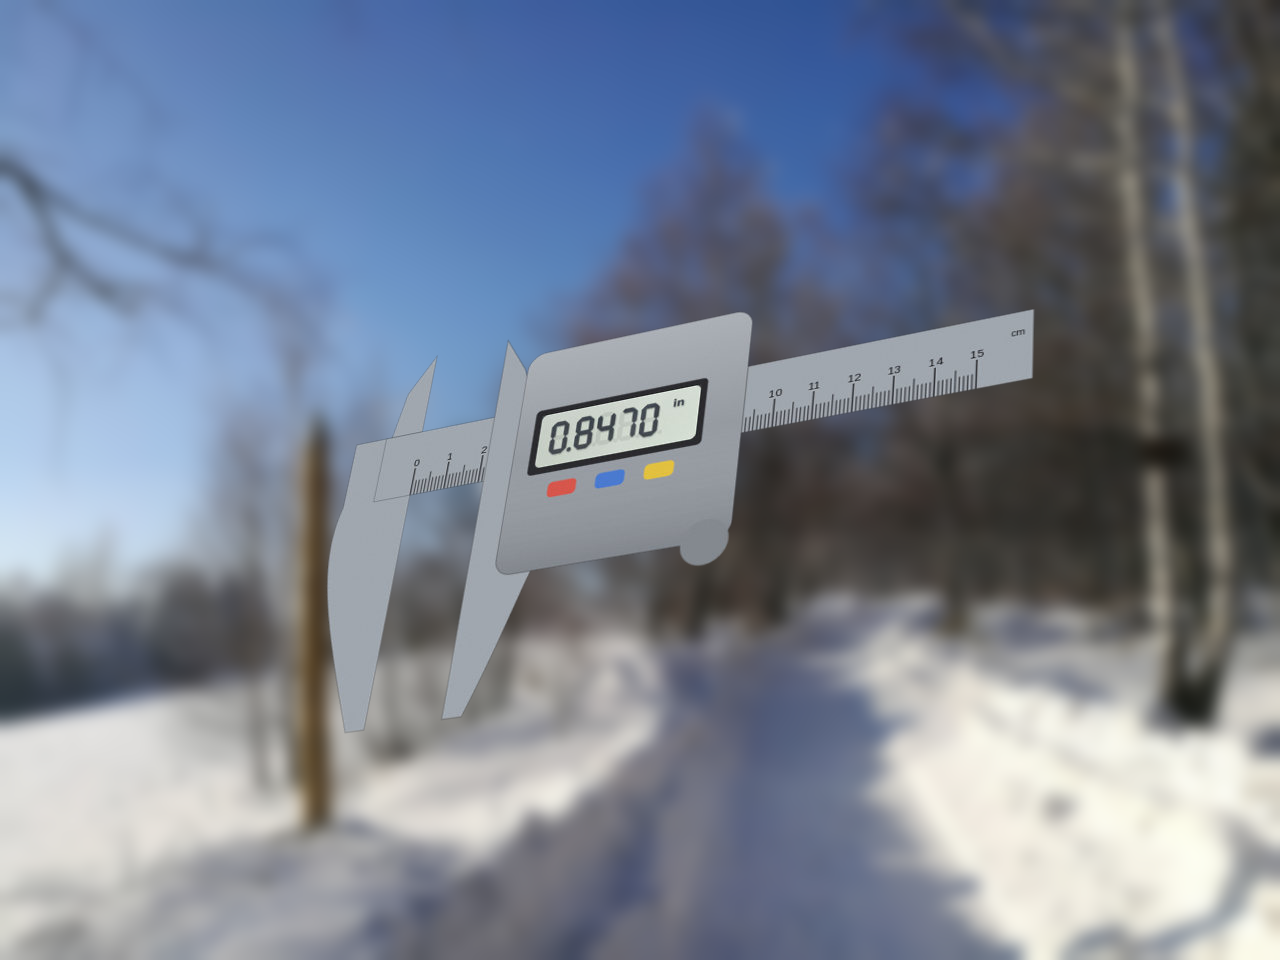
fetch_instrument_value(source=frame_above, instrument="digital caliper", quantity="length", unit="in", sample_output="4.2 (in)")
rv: 0.8470 (in)
